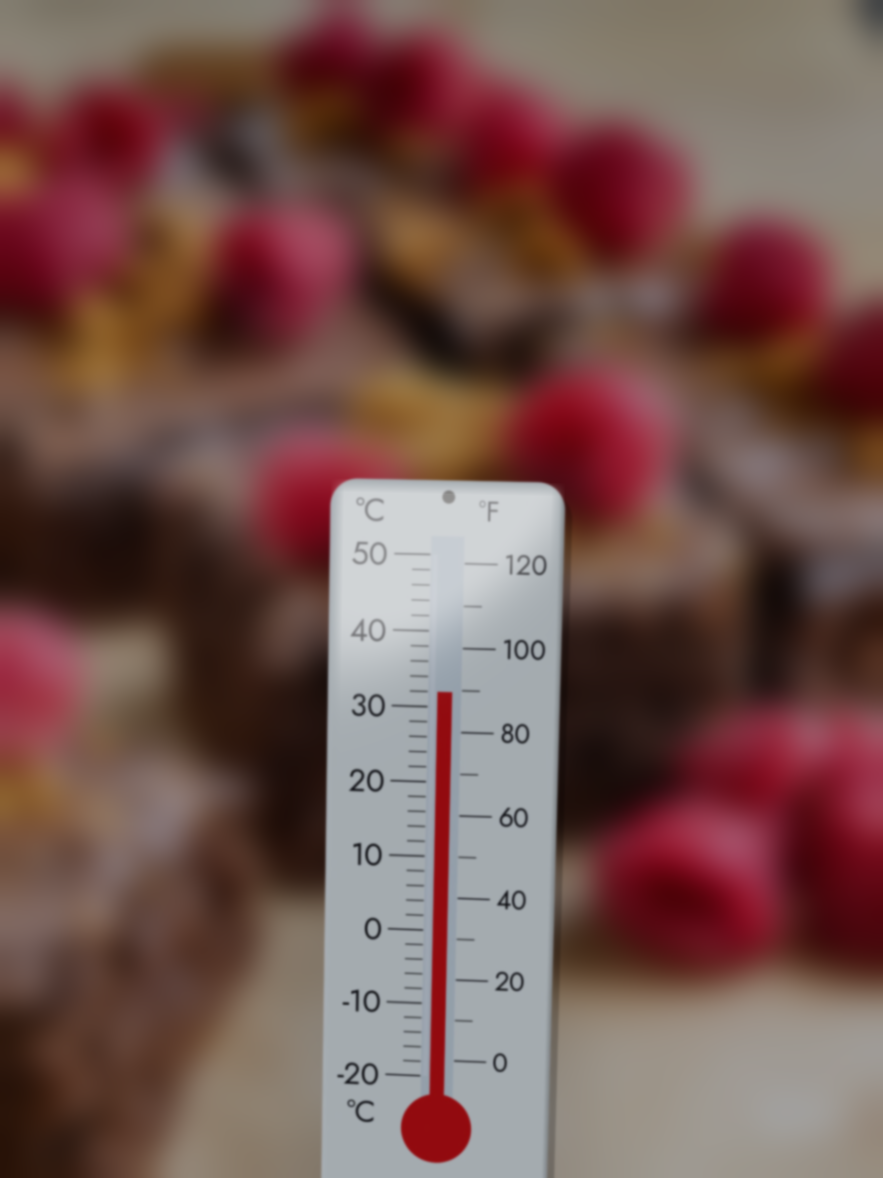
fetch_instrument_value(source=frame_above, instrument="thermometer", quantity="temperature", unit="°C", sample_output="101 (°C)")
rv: 32 (°C)
